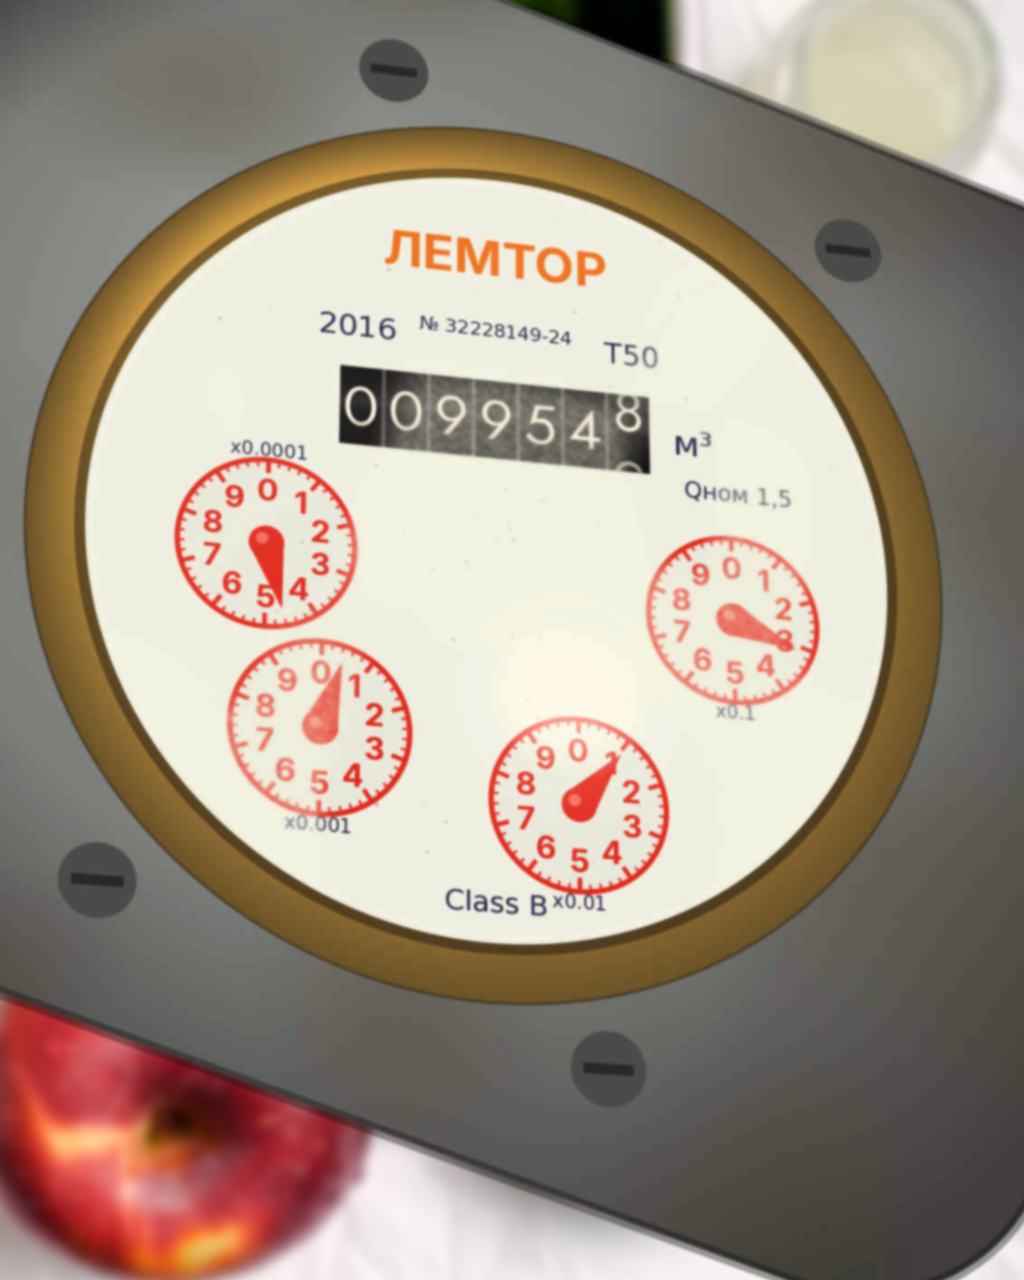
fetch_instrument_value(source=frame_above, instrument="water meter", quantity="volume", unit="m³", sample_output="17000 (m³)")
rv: 99548.3104 (m³)
